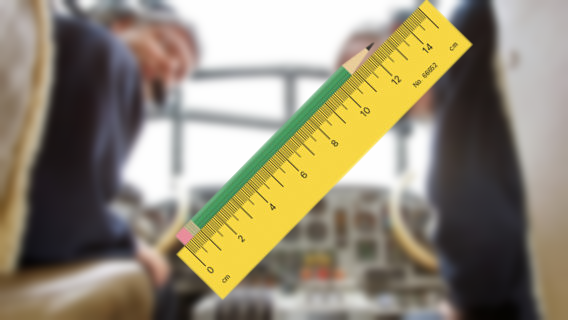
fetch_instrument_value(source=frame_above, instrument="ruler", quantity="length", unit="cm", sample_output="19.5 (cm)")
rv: 12.5 (cm)
